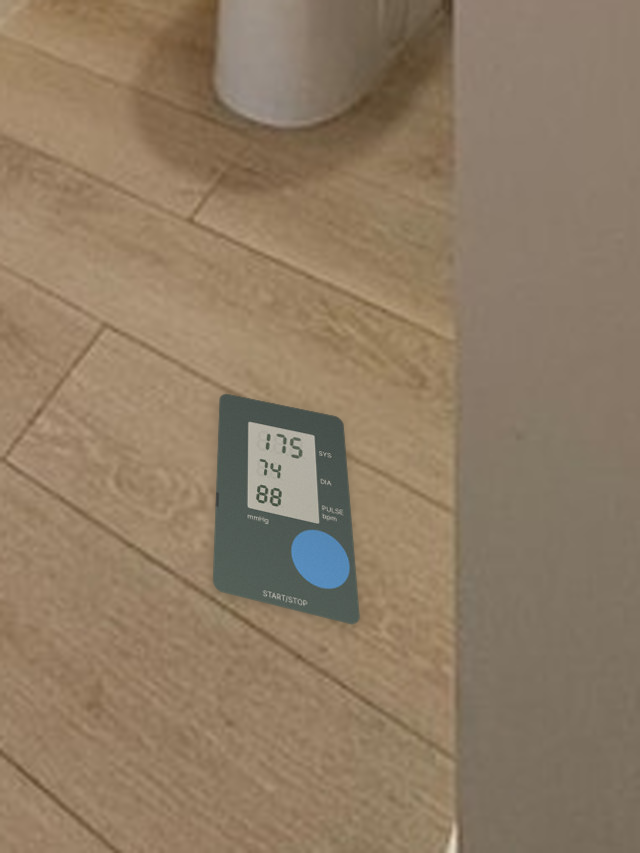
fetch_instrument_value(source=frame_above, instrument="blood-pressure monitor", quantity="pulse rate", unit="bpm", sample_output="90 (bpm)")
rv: 88 (bpm)
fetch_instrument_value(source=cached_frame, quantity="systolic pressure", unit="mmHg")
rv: 175 (mmHg)
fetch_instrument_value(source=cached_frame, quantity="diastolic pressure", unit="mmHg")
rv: 74 (mmHg)
